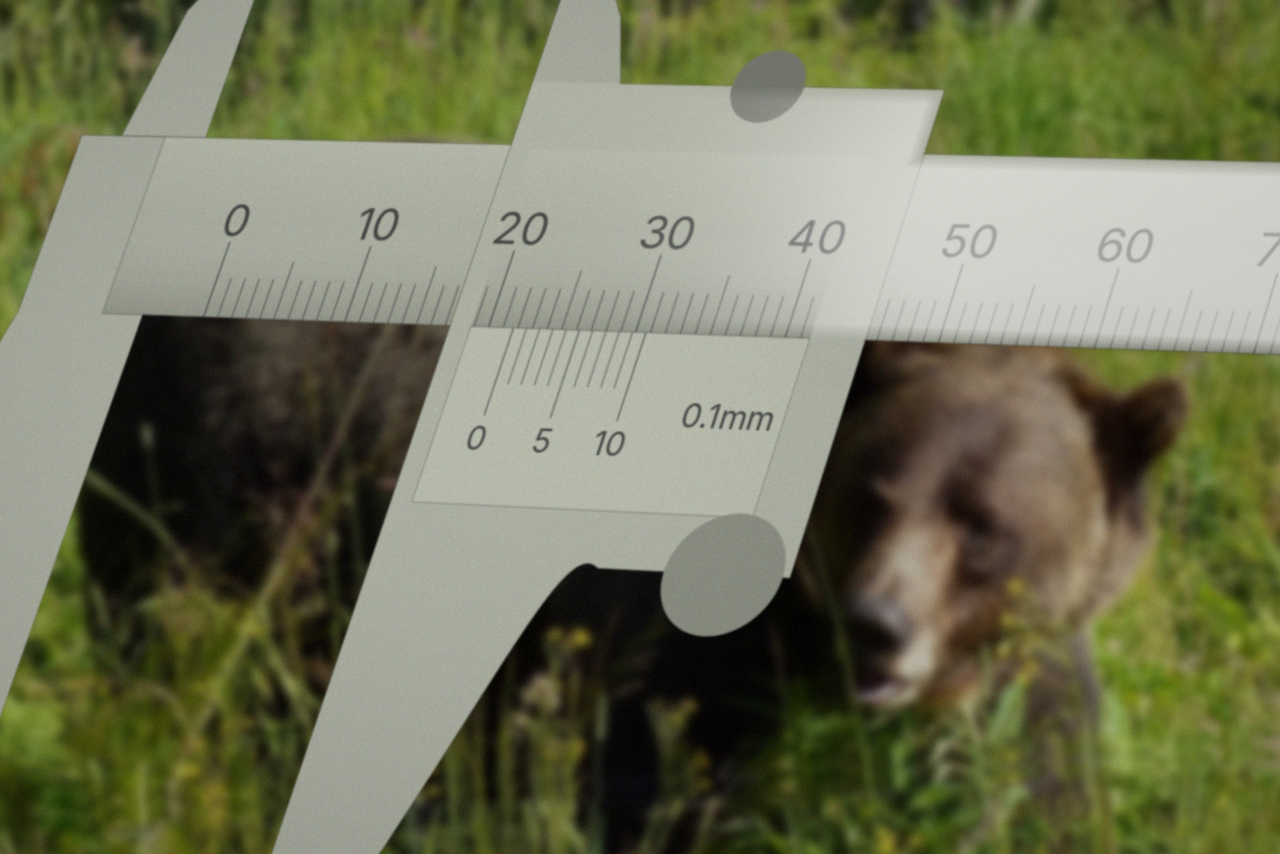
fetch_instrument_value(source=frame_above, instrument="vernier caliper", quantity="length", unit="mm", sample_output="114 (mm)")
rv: 21.7 (mm)
